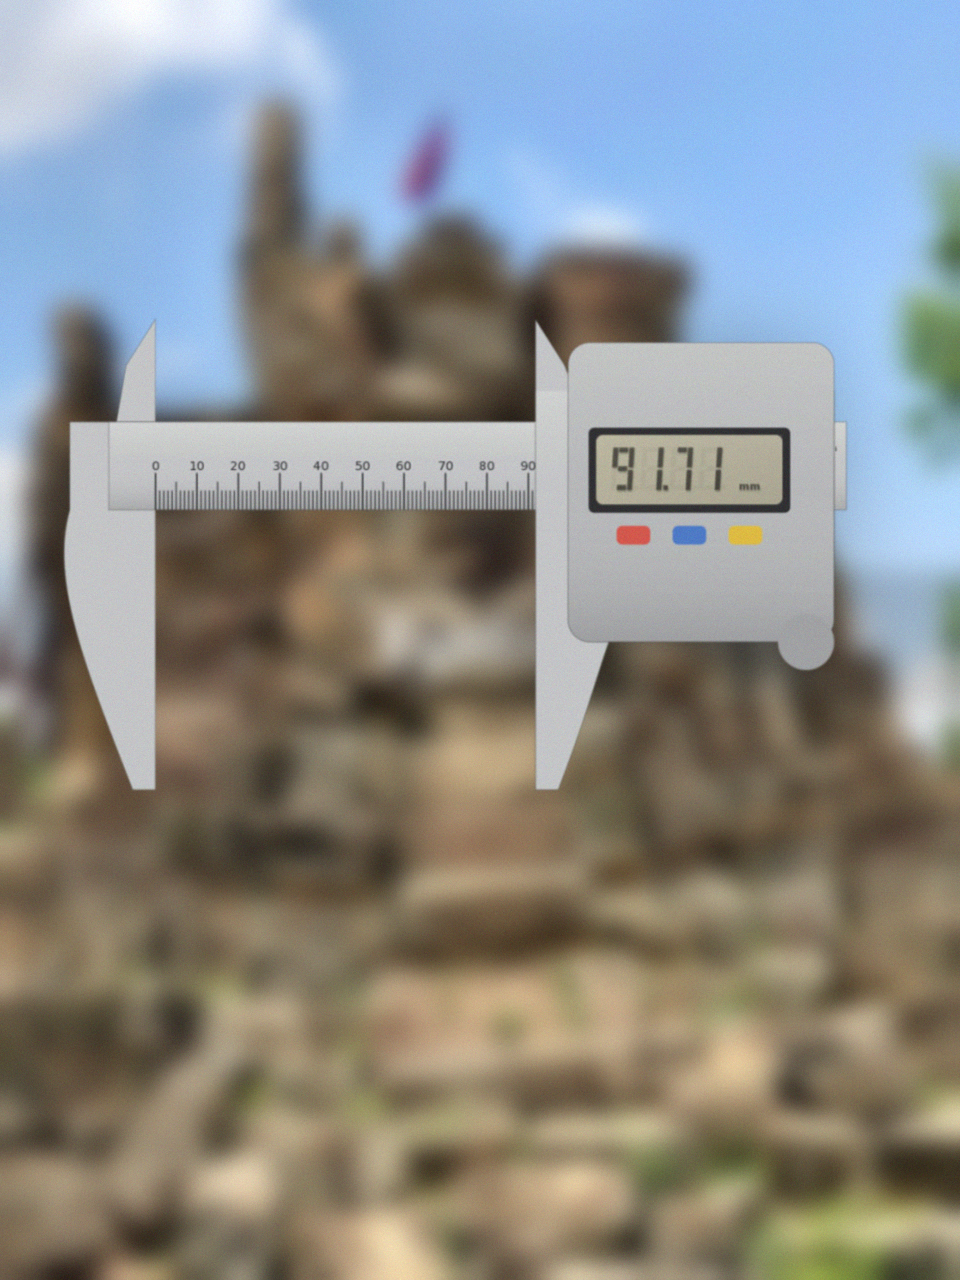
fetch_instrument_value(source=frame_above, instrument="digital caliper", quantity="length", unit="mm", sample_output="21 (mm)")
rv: 91.71 (mm)
